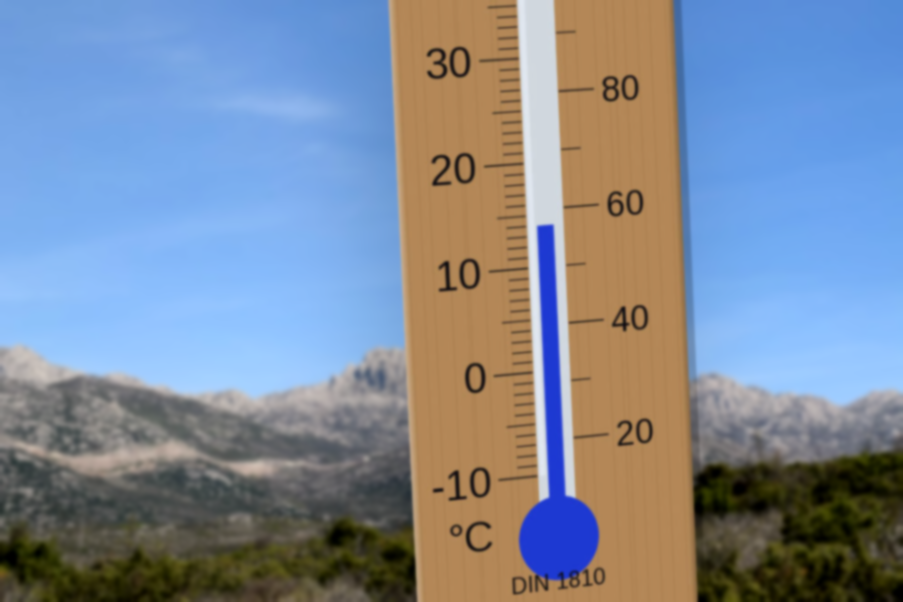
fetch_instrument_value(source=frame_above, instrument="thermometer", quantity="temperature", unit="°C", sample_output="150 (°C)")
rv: 14 (°C)
